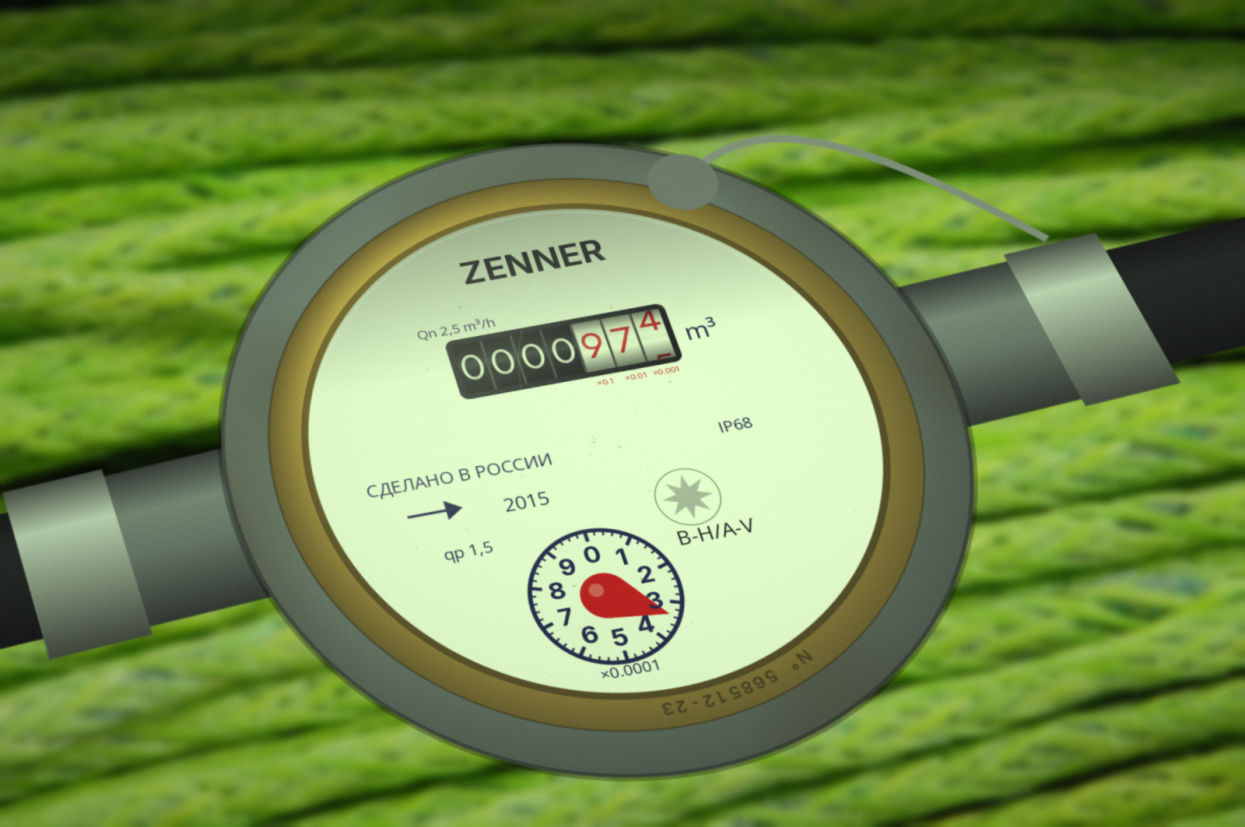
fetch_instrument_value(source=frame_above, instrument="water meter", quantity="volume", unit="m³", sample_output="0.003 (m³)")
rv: 0.9743 (m³)
